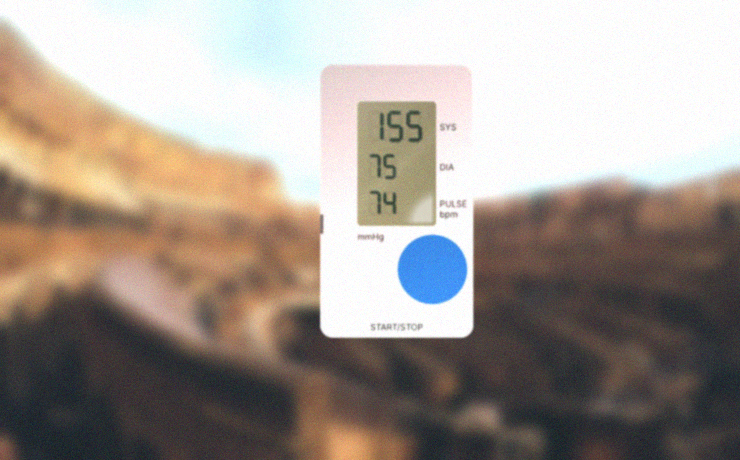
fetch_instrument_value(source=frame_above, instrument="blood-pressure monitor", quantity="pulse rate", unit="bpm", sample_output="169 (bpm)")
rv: 74 (bpm)
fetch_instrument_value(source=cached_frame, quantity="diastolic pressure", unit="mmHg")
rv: 75 (mmHg)
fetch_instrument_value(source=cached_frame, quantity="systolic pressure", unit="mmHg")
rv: 155 (mmHg)
